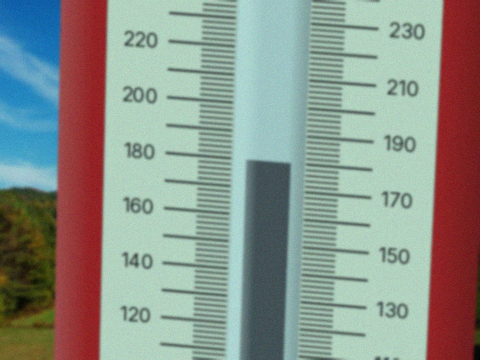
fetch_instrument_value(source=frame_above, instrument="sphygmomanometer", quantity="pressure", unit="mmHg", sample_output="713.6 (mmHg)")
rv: 180 (mmHg)
